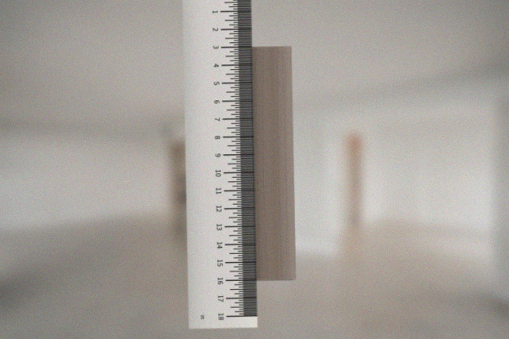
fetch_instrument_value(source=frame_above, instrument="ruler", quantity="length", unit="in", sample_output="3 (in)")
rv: 13 (in)
